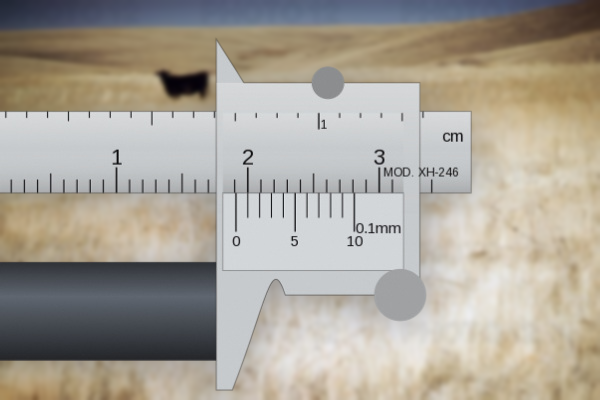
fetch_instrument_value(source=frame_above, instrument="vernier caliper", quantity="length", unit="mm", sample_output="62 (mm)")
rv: 19.1 (mm)
